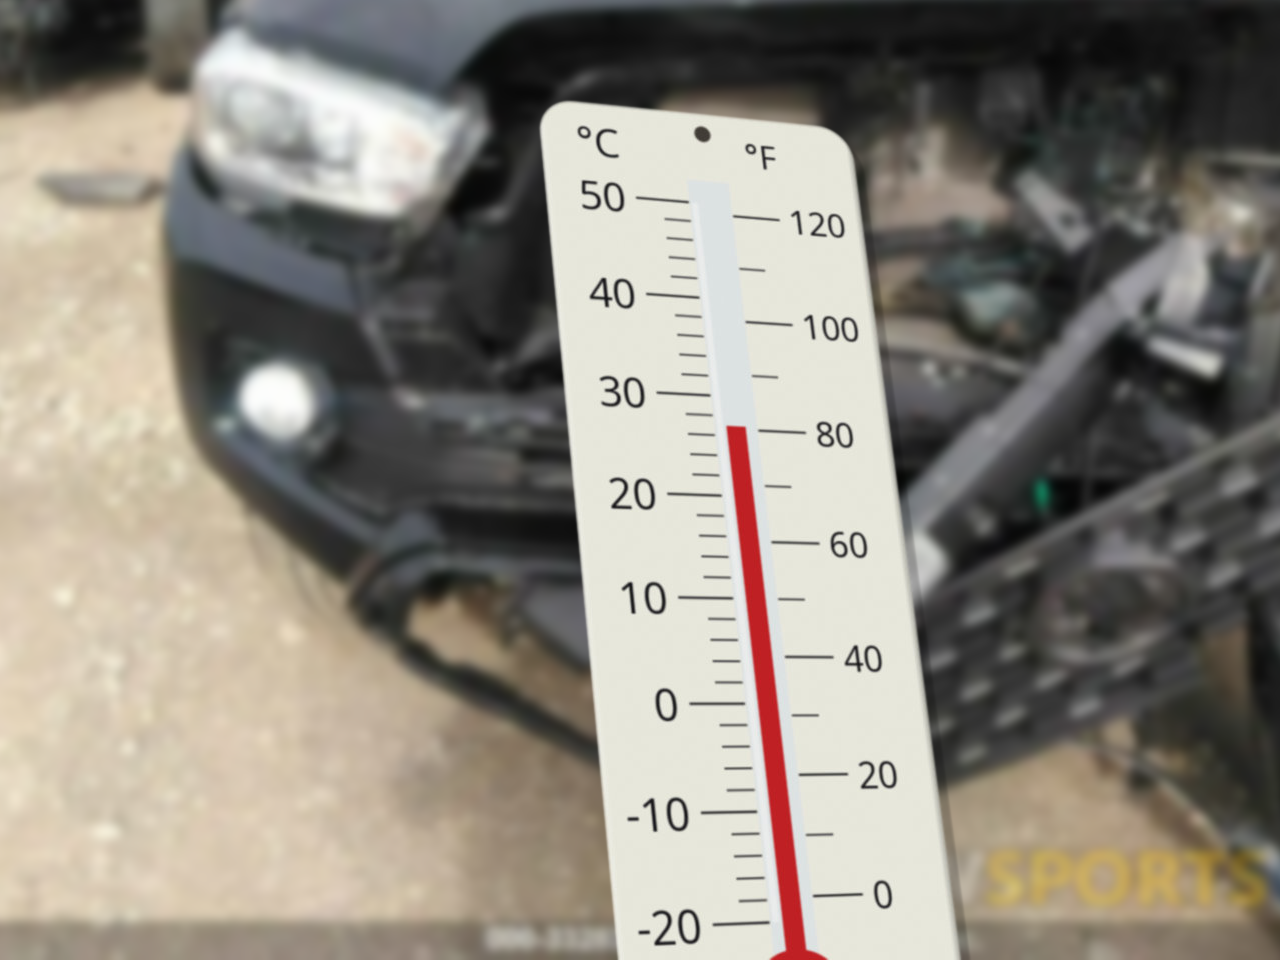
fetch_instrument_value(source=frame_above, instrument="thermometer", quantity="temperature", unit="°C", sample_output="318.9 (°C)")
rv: 27 (°C)
